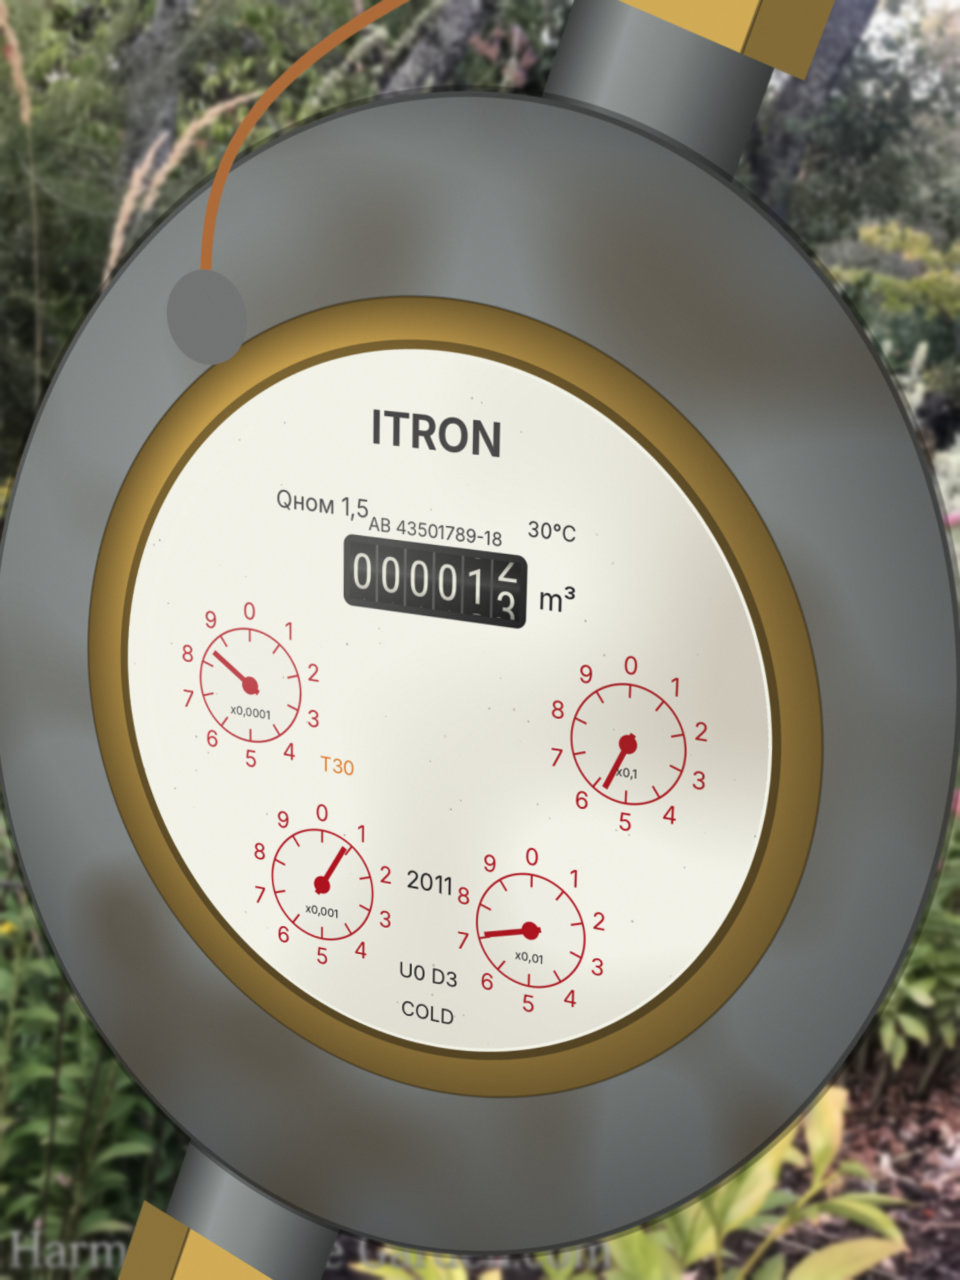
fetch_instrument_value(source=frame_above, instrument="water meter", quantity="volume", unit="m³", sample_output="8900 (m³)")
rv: 12.5708 (m³)
